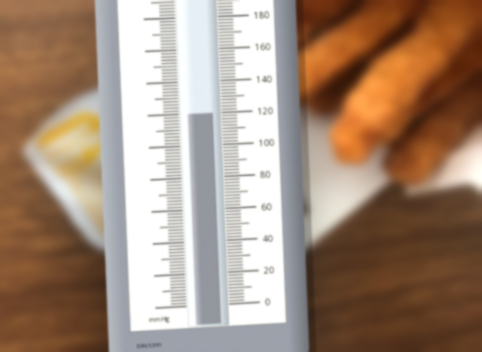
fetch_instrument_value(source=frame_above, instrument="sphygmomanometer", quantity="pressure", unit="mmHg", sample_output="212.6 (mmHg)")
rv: 120 (mmHg)
